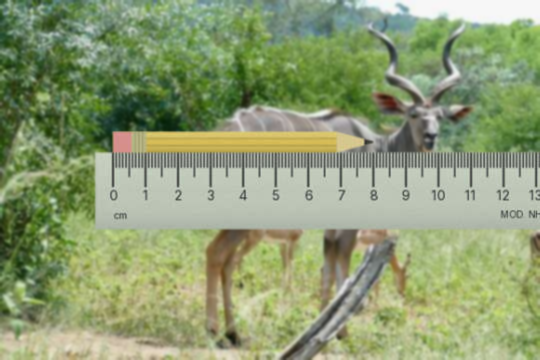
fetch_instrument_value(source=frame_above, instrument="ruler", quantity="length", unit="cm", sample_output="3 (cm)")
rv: 8 (cm)
